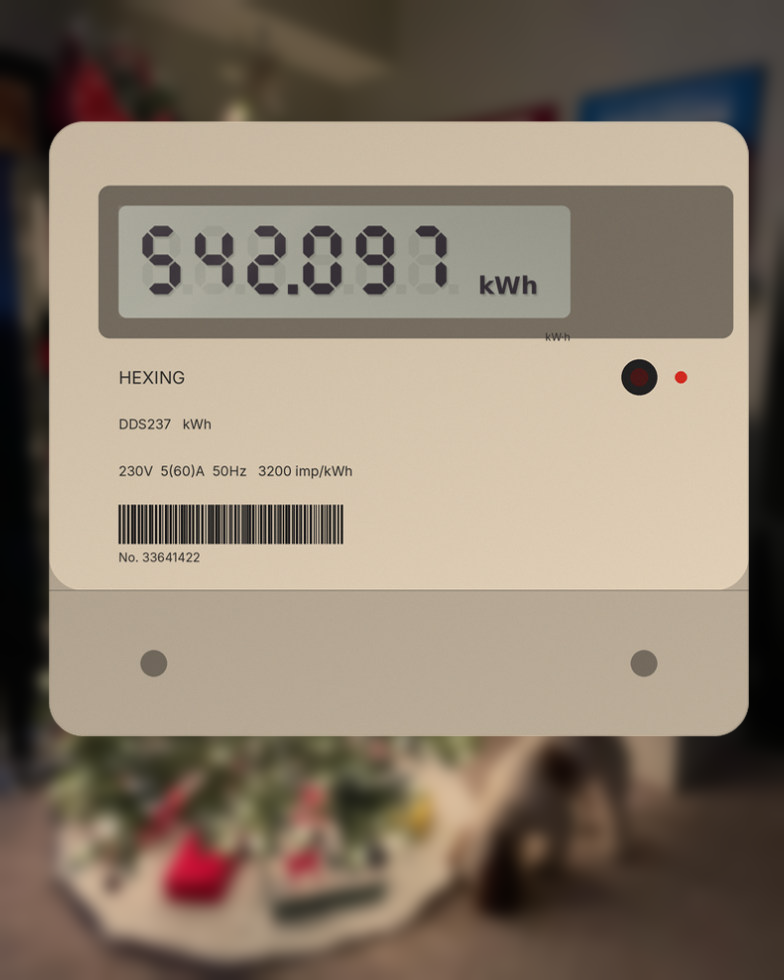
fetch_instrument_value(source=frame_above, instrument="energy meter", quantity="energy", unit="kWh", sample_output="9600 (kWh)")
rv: 542.097 (kWh)
